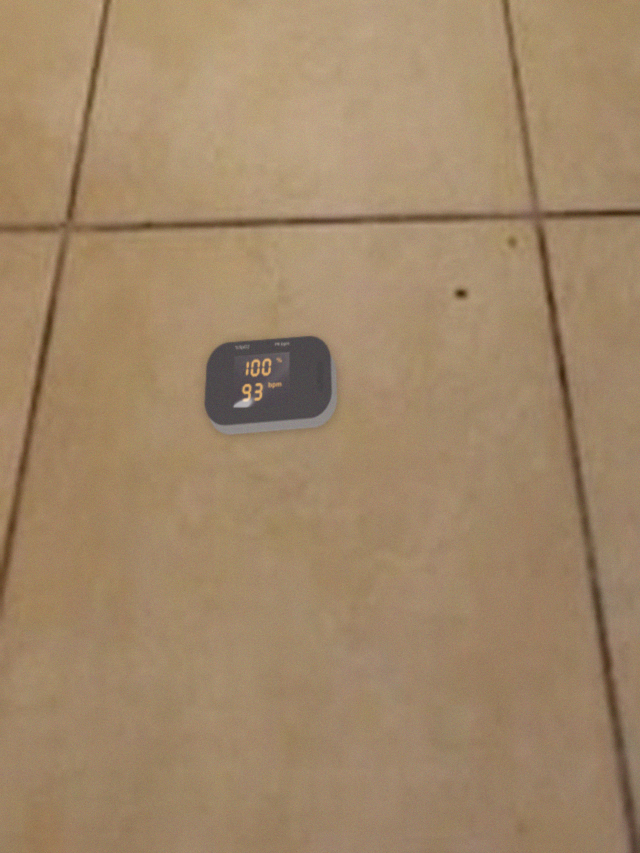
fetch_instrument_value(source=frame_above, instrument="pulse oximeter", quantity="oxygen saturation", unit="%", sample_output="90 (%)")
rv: 100 (%)
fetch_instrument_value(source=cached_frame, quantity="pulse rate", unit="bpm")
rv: 93 (bpm)
